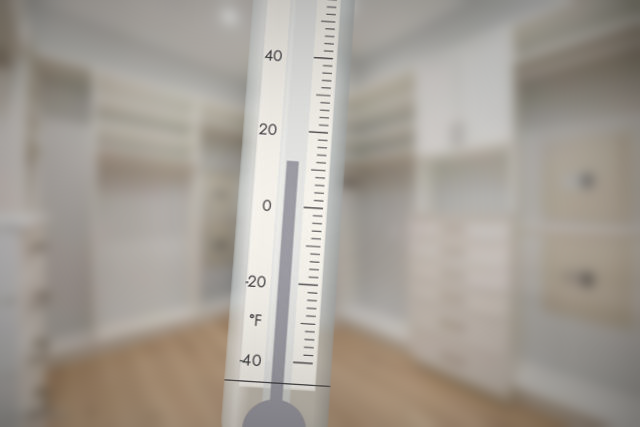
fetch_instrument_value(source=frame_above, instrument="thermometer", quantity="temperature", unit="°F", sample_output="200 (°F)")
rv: 12 (°F)
